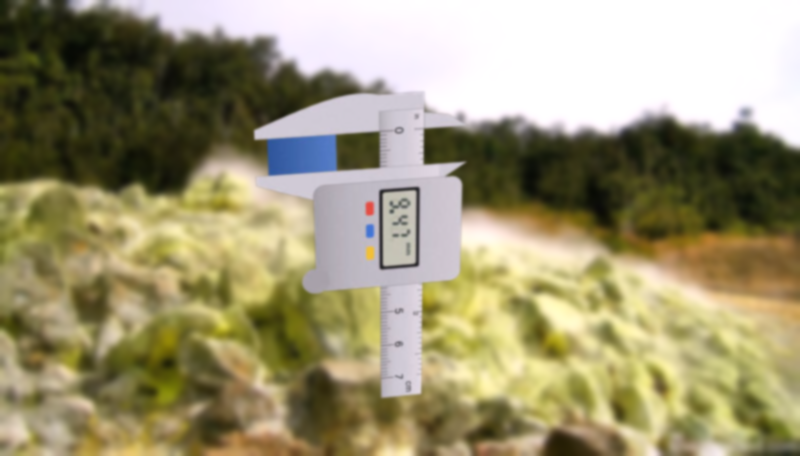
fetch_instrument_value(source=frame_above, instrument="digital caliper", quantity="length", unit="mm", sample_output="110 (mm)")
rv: 9.47 (mm)
